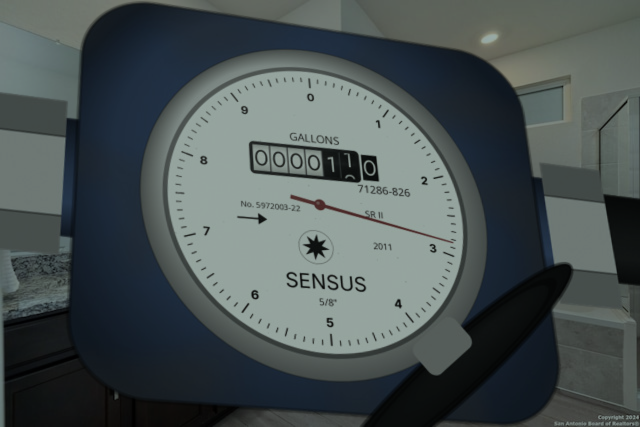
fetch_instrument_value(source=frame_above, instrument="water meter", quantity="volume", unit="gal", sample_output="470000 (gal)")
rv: 112.8 (gal)
